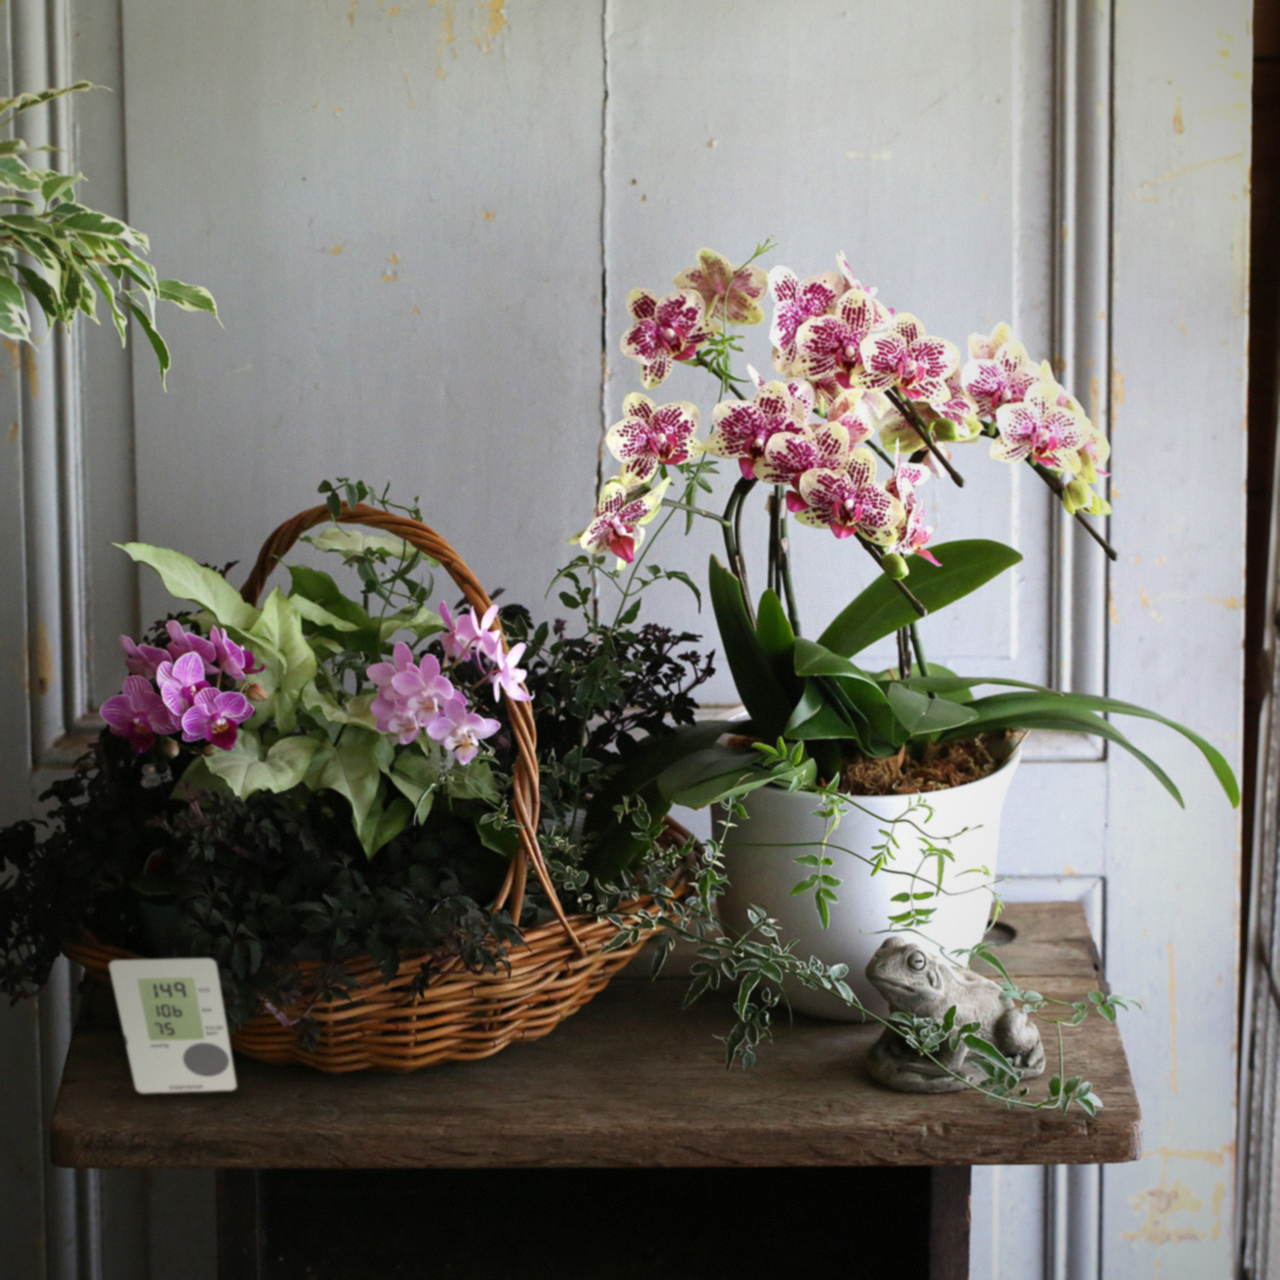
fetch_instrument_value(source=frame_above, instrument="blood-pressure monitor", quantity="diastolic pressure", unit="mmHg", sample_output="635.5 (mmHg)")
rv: 106 (mmHg)
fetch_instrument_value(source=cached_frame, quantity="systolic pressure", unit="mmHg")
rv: 149 (mmHg)
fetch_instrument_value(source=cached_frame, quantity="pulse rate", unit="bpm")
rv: 75 (bpm)
